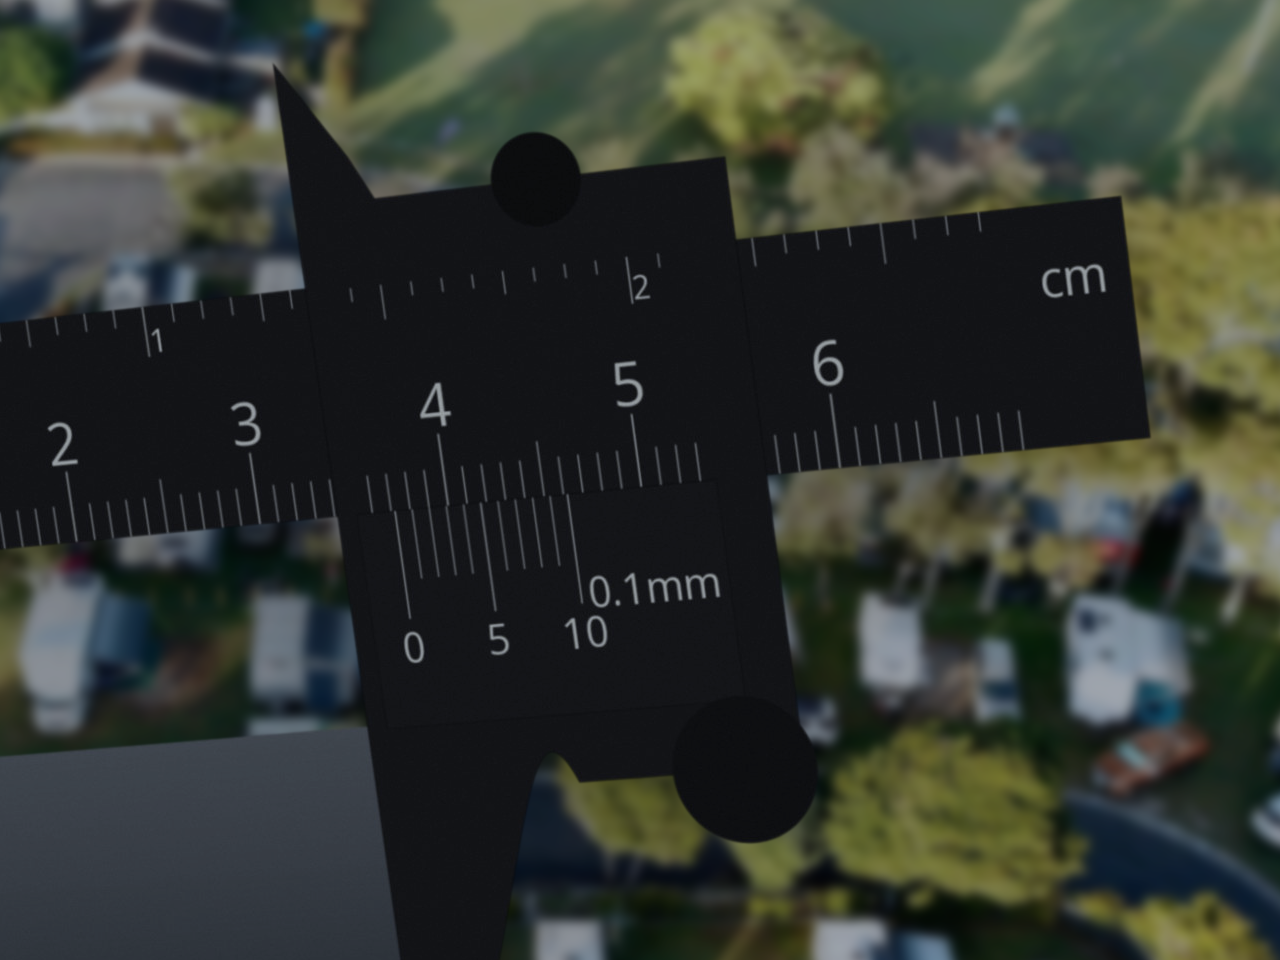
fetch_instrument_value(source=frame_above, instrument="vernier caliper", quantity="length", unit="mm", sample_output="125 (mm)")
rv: 37.2 (mm)
